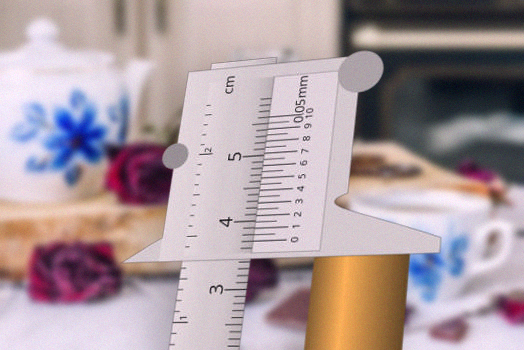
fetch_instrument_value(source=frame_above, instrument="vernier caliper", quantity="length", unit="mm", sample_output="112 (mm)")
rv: 37.0 (mm)
